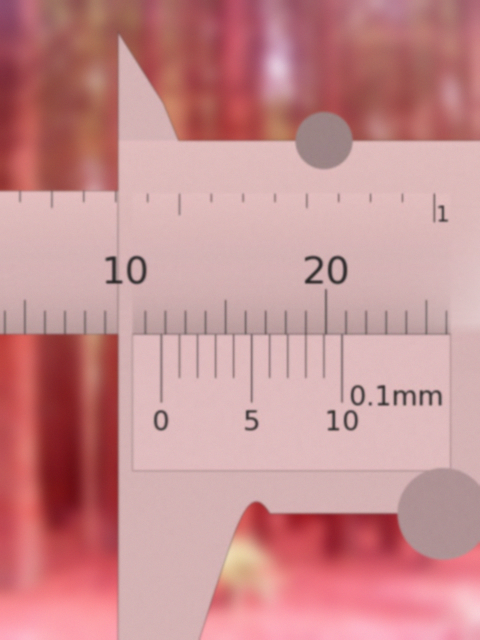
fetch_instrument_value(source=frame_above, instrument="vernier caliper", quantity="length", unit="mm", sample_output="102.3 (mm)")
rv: 11.8 (mm)
